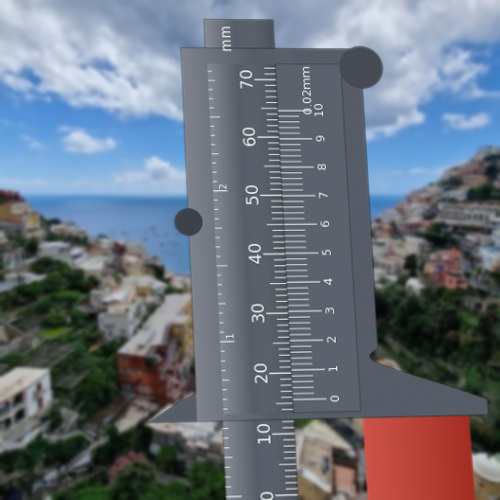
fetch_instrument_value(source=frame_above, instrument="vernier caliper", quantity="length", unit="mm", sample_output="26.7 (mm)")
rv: 15.6 (mm)
